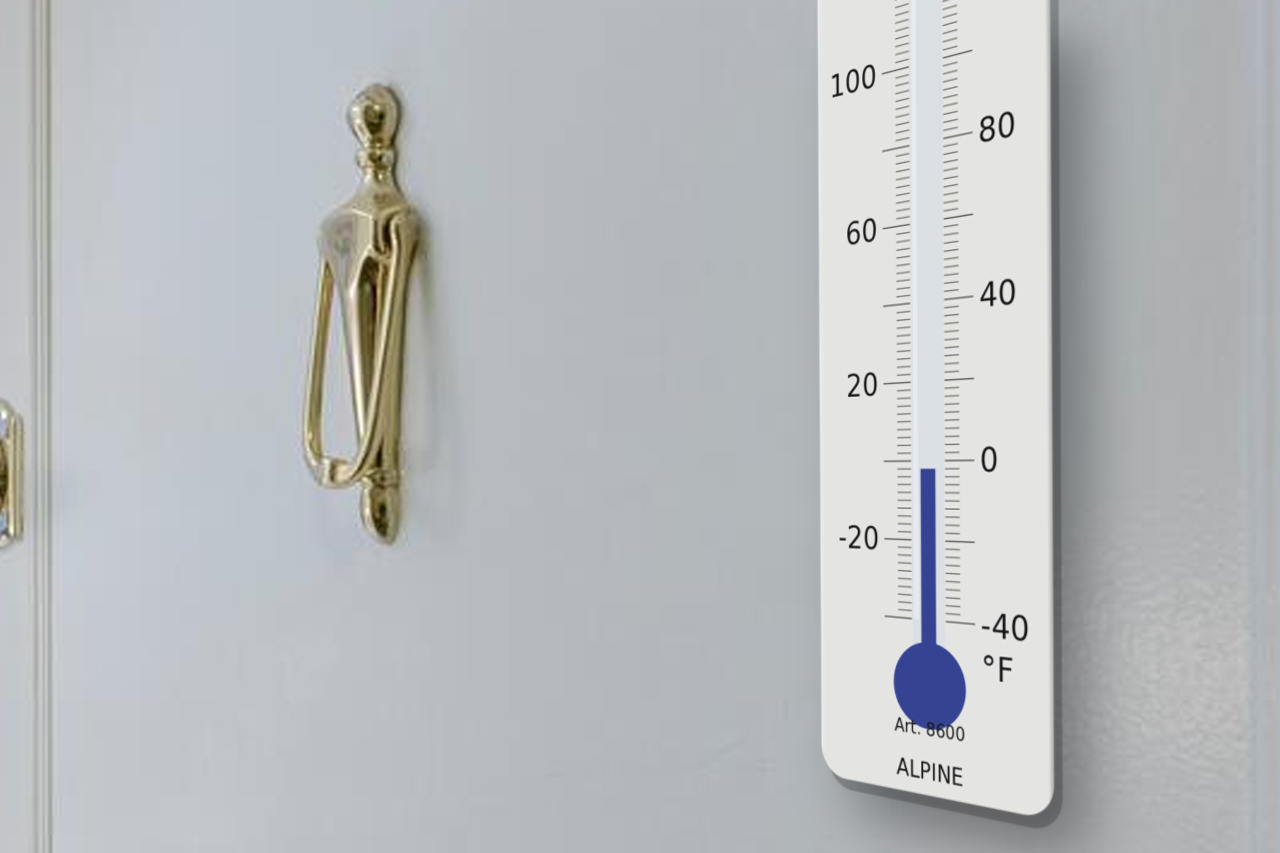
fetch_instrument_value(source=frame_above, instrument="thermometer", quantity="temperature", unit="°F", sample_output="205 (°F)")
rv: -2 (°F)
